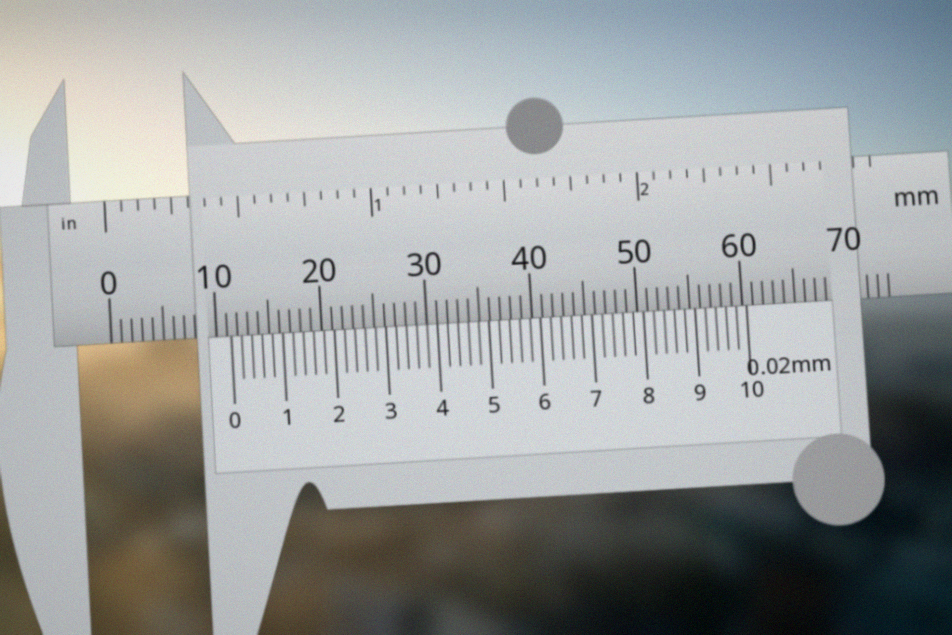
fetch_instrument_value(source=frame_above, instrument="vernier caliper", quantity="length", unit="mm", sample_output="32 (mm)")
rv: 11.4 (mm)
